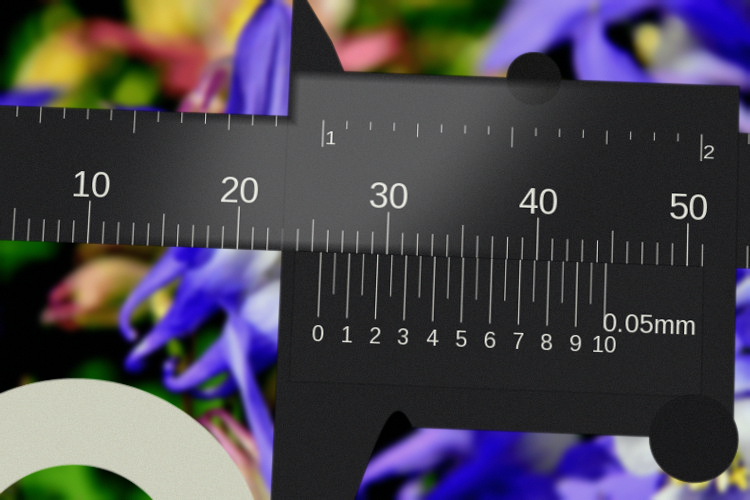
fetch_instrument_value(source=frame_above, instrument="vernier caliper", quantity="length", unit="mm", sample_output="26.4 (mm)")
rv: 25.6 (mm)
